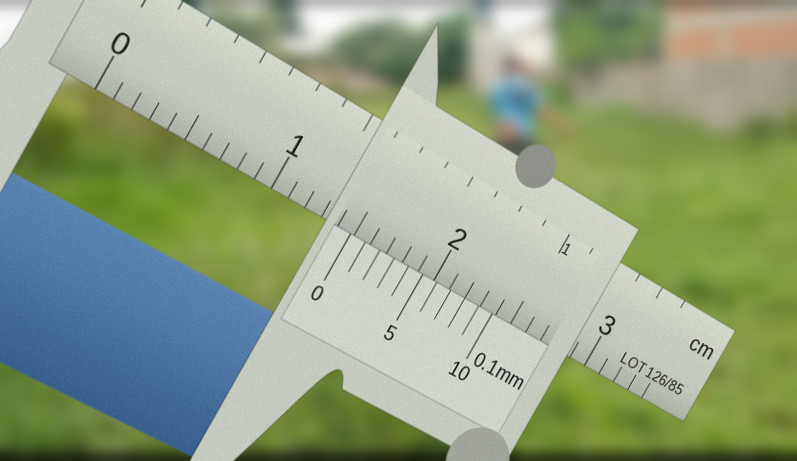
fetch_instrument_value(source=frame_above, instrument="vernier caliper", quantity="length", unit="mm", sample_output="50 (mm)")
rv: 14.8 (mm)
